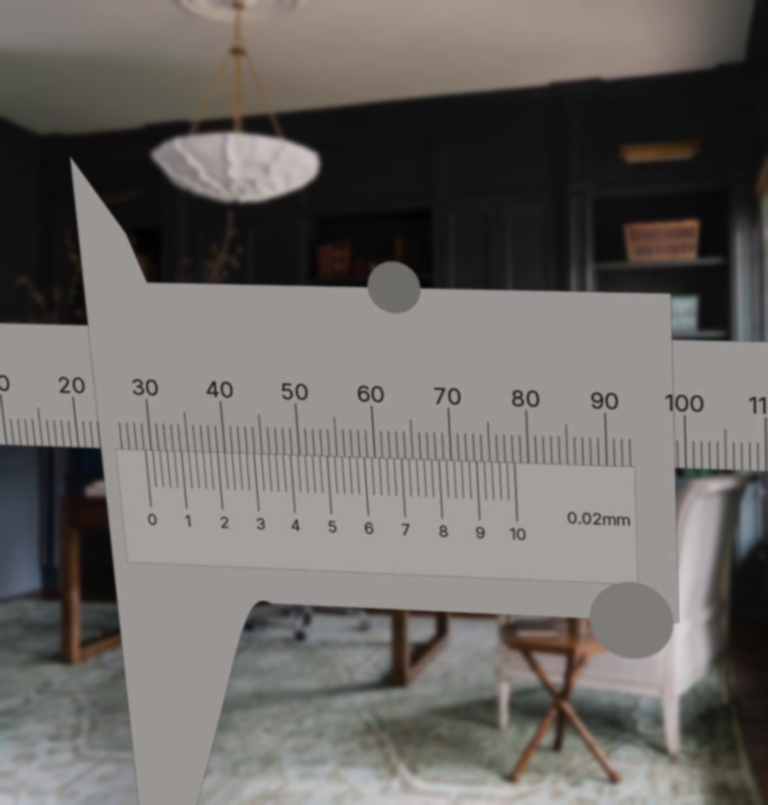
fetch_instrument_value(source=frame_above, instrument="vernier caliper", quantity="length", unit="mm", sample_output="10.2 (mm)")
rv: 29.2 (mm)
